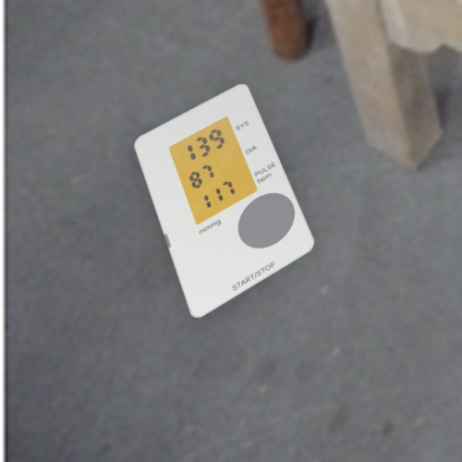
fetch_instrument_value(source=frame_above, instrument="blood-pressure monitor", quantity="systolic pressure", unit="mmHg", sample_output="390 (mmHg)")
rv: 139 (mmHg)
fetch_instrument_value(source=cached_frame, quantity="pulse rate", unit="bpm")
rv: 117 (bpm)
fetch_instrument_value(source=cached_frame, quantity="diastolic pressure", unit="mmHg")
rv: 87 (mmHg)
